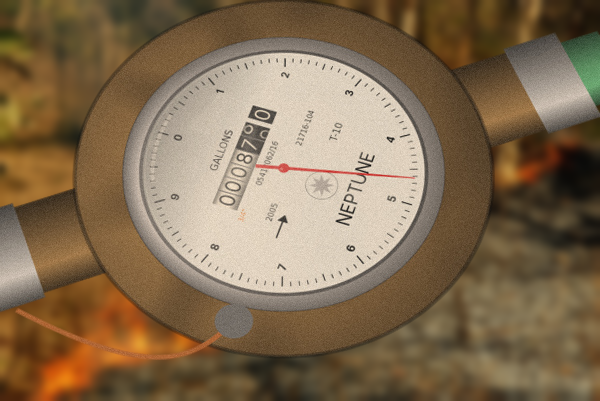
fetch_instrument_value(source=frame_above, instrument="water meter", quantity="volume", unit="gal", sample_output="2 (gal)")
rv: 8784.6 (gal)
